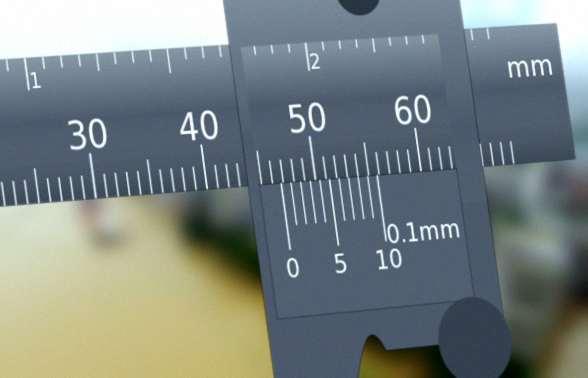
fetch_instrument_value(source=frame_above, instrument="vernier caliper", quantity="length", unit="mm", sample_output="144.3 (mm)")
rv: 46.8 (mm)
